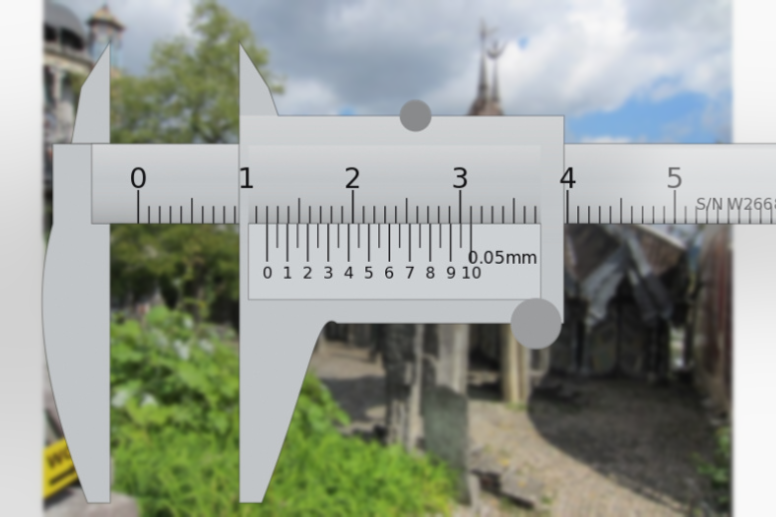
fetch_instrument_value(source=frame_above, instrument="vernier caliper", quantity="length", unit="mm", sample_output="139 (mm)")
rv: 12.0 (mm)
